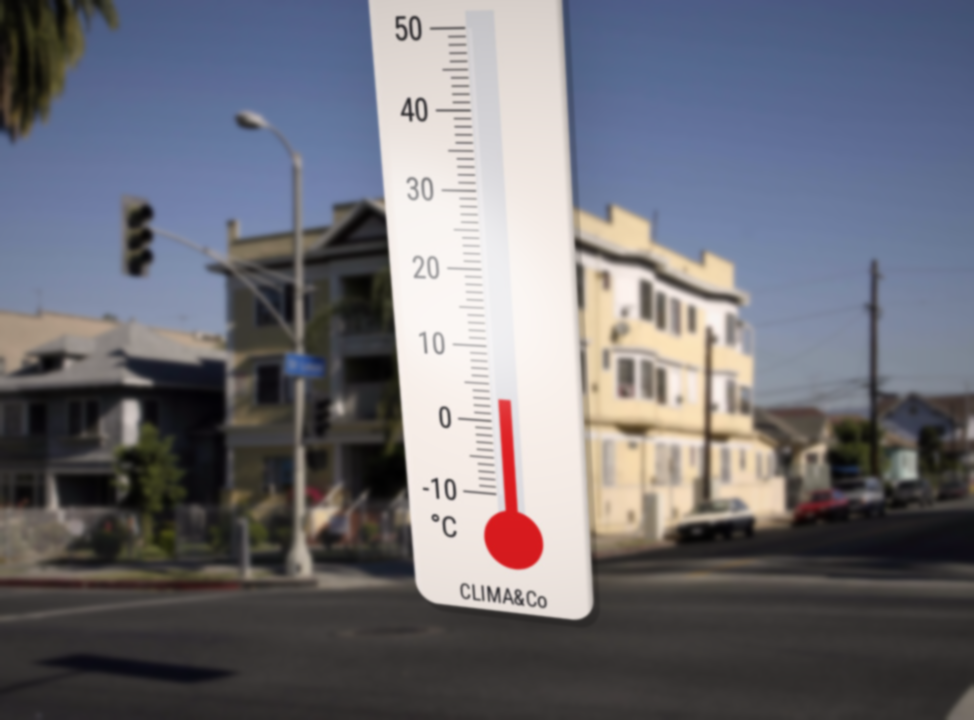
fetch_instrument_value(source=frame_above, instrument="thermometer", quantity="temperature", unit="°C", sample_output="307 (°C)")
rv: 3 (°C)
